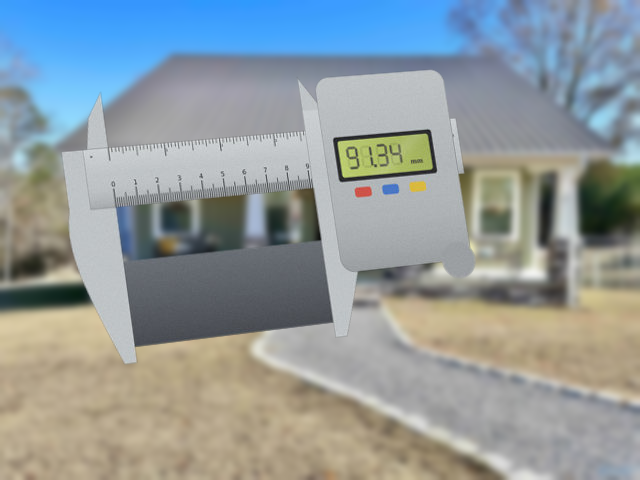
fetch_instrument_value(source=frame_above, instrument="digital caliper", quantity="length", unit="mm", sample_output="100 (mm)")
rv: 91.34 (mm)
